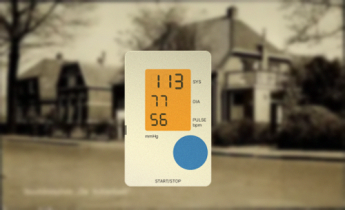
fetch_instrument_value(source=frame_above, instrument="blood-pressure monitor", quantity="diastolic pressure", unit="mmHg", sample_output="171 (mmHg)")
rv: 77 (mmHg)
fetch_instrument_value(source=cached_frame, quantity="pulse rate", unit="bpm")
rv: 56 (bpm)
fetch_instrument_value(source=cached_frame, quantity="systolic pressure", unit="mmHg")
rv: 113 (mmHg)
